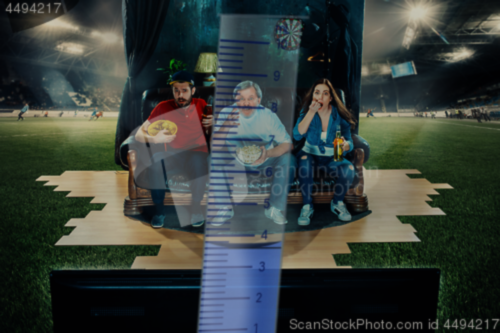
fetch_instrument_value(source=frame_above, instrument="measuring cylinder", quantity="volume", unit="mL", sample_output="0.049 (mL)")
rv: 3.6 (mL)
